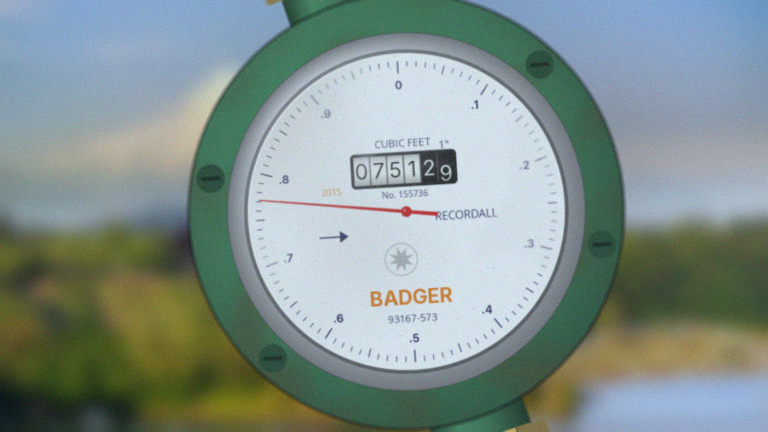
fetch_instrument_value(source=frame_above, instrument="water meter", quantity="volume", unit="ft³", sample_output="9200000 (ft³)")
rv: 75128.77 (ft³)
